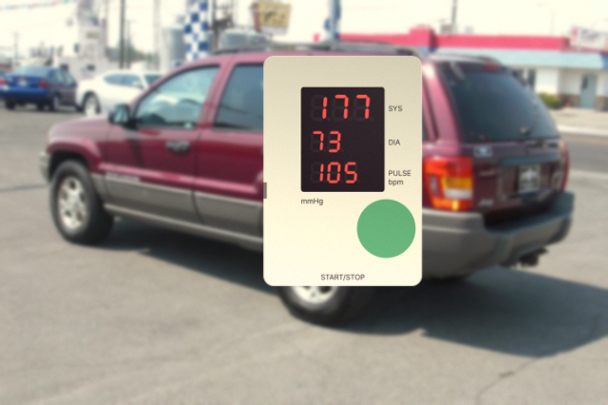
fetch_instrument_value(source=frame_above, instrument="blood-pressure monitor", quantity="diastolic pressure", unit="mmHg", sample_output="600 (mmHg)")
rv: 73 (mmHg)
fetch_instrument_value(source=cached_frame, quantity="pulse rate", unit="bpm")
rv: 105 (bpm)
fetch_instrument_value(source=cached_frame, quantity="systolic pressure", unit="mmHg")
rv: 177 (mmHg)
